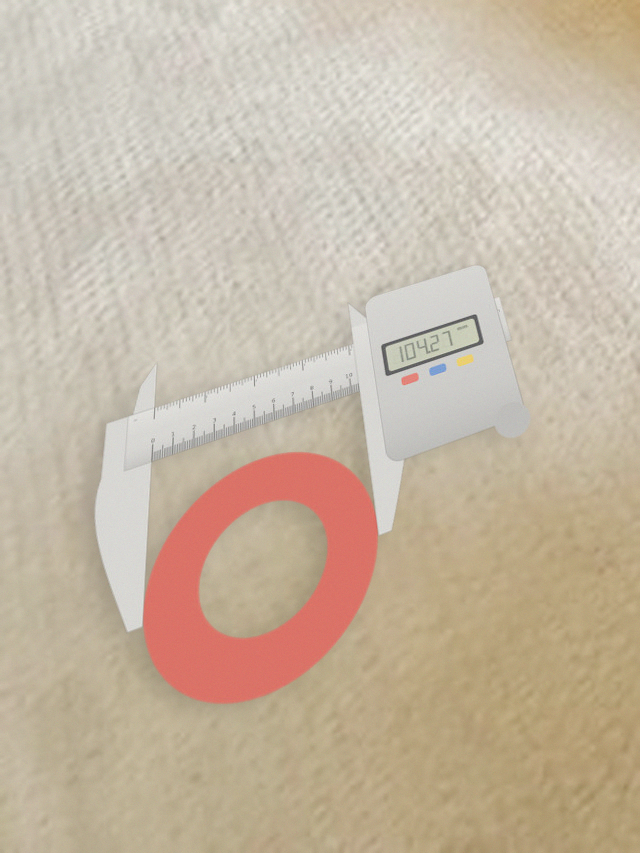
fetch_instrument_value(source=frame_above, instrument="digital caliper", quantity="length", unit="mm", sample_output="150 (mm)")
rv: 104.27 (mm)
